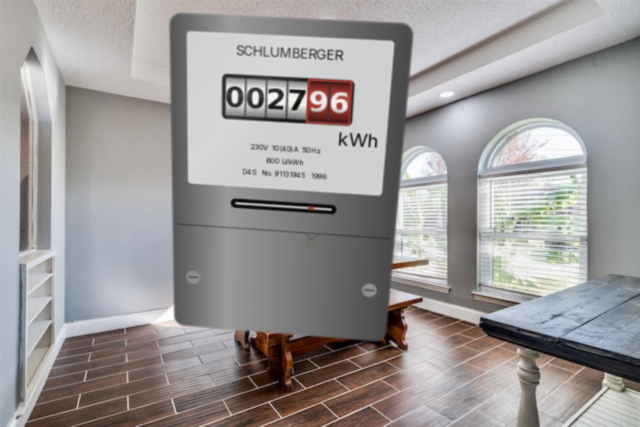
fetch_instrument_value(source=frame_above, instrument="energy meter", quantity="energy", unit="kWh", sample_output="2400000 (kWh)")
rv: 27.96 (kWh)
